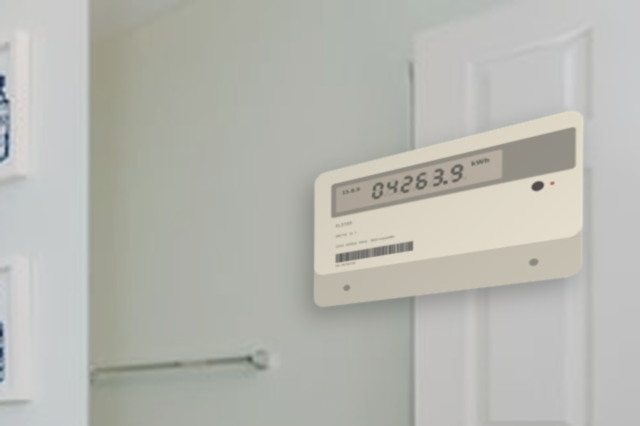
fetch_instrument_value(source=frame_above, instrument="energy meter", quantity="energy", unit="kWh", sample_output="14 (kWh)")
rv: 4263.9 (kWh)
